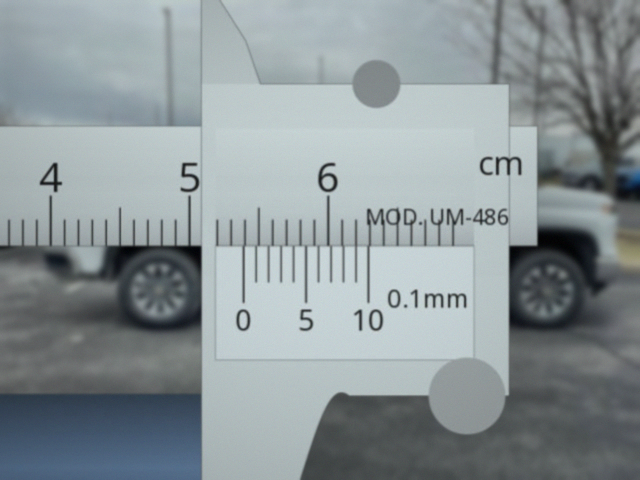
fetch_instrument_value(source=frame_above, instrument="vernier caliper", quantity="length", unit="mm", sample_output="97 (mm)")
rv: 53.9 (mm)
